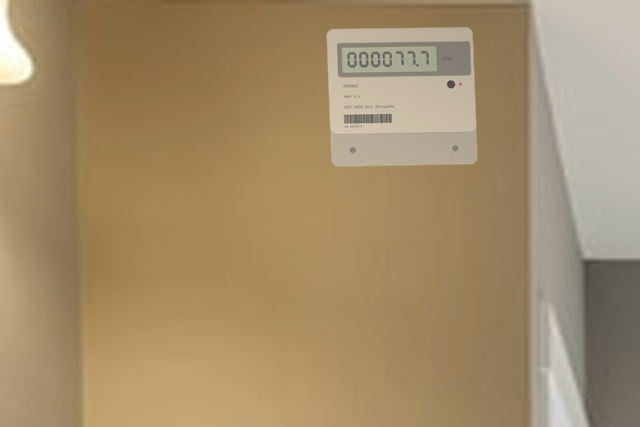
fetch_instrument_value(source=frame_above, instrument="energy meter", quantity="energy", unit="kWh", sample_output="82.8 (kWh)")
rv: 77.7 (kWh)
